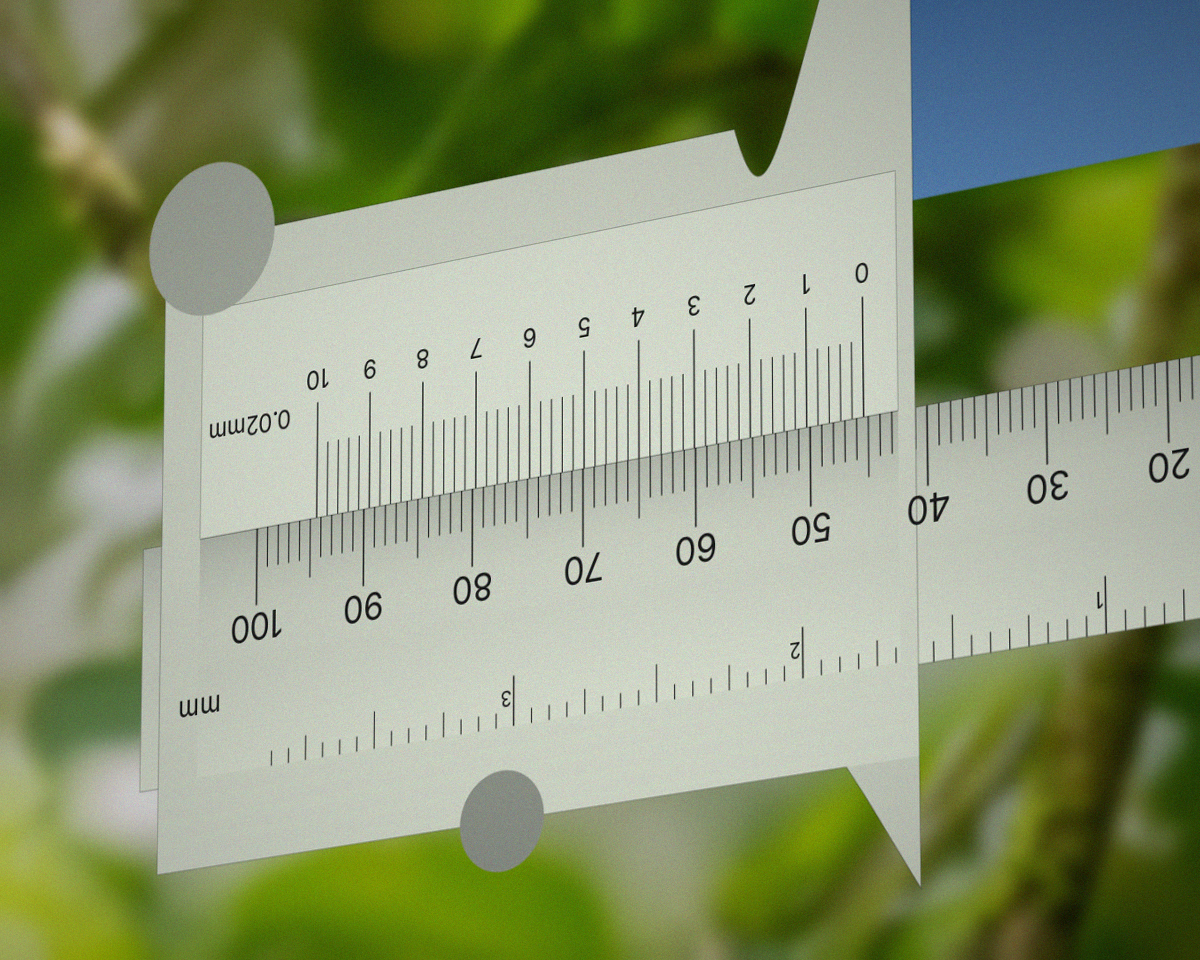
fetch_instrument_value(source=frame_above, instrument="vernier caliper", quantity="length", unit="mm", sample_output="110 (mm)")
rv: 45.4 (mm)
